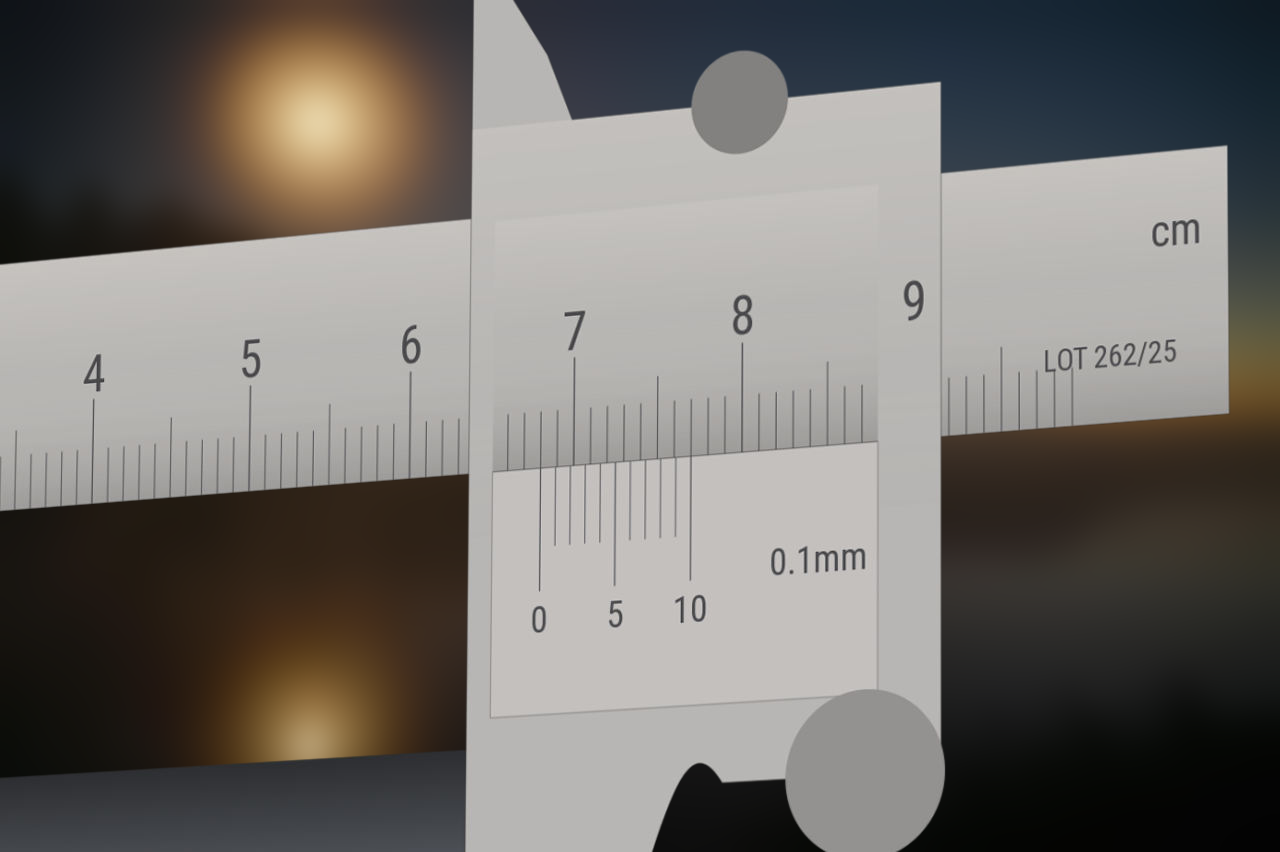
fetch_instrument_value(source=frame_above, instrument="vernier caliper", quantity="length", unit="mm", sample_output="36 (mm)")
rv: 68.0 (mm)
